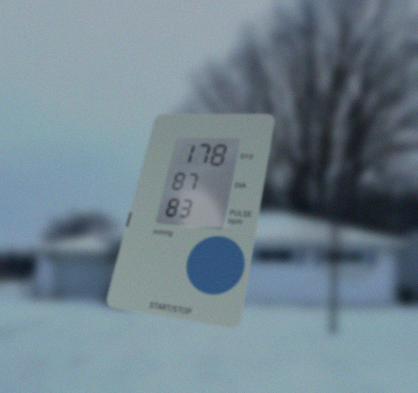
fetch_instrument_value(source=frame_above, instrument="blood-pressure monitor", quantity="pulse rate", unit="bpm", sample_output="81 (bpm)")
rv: 83 (bpm)
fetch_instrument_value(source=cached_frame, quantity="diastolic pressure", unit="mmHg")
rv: 87 (mmHg)
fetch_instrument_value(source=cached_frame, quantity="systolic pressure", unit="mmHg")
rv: 178 (mmHg)
